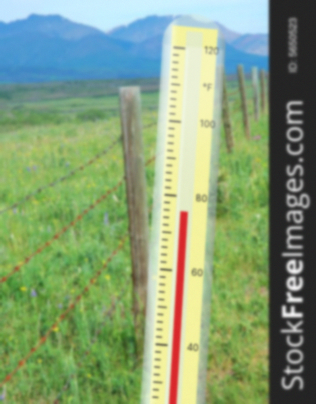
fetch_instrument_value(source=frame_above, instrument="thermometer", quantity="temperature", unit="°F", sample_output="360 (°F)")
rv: 76 (°F)
